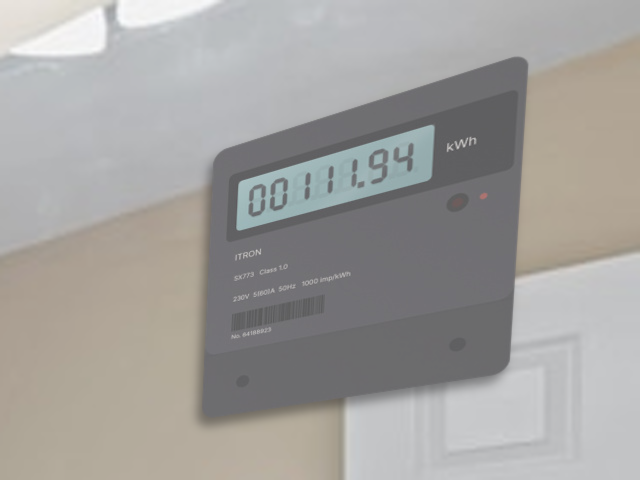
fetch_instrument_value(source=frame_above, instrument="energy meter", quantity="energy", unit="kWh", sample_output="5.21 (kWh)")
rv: 111.94 (kWh)
